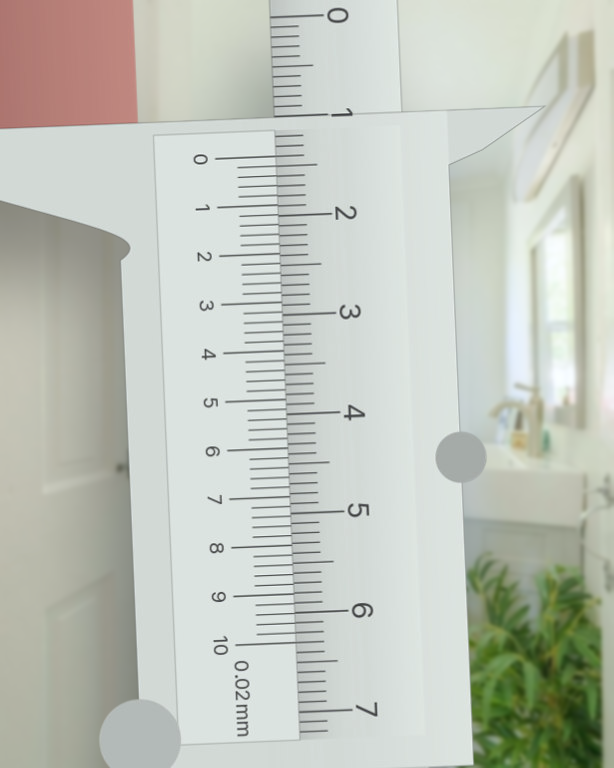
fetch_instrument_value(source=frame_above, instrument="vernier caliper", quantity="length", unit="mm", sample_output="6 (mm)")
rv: 14.0 (mm)
